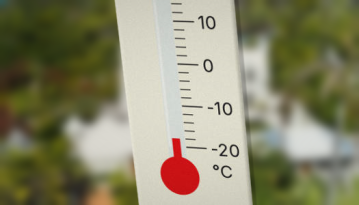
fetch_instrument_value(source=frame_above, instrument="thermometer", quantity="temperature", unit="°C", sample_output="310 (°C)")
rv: -18 (°C)
